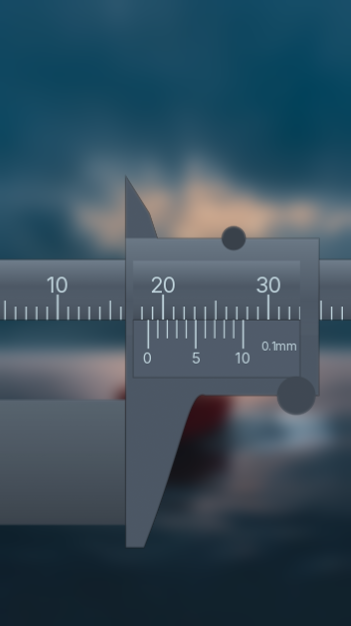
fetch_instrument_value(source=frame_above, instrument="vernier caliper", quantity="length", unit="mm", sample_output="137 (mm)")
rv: 18.6 (mm)
